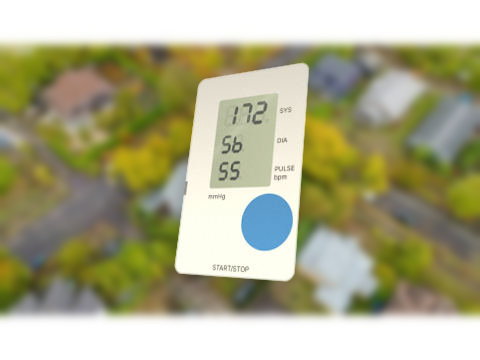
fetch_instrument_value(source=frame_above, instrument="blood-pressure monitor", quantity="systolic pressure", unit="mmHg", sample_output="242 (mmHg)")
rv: 172 (mmHg)
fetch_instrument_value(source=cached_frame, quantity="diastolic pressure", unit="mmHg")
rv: 56 (mmHg)
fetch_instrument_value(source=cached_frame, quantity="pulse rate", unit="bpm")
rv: 55 (bpm)
